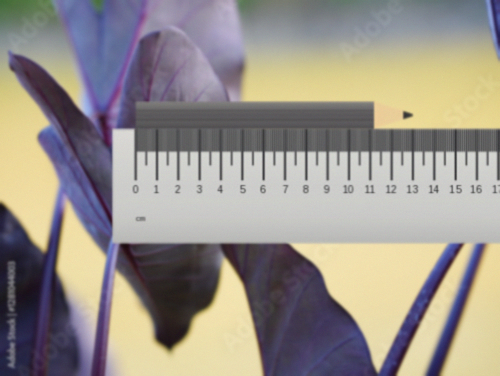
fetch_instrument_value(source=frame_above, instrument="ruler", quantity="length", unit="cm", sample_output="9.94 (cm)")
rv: 13 (cm)
